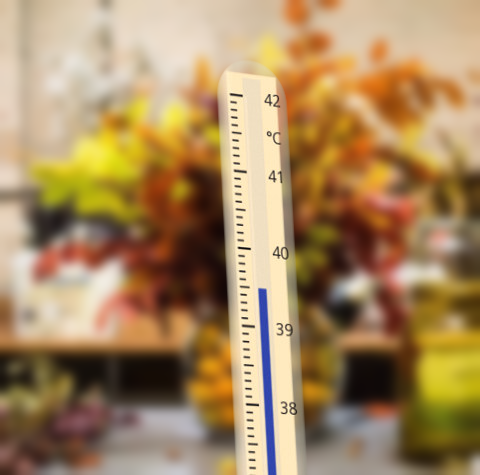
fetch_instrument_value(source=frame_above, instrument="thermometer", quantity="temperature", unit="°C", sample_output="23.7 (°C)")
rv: 39.5 (°C)
